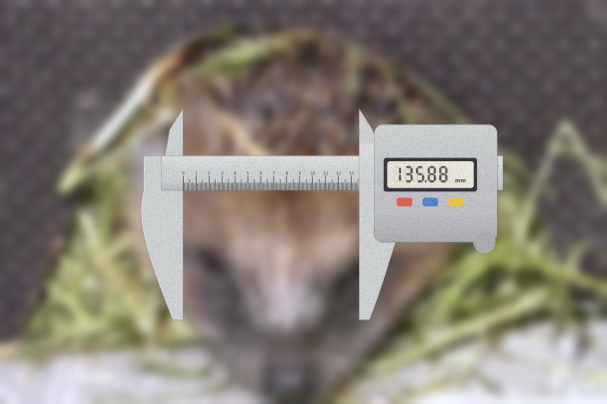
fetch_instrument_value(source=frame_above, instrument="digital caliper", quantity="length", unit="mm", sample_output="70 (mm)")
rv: 135.88 (mm)
